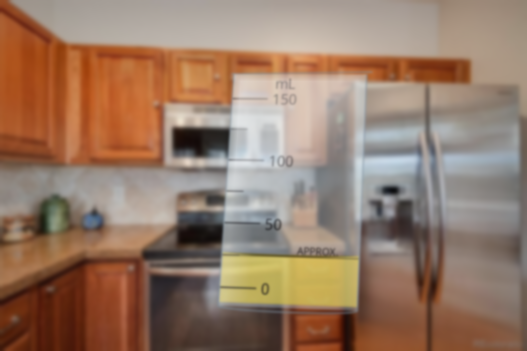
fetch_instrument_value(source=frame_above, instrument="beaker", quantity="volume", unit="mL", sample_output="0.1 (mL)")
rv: 25 (mL)
